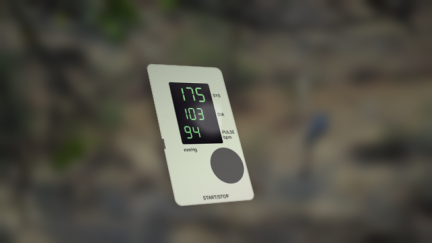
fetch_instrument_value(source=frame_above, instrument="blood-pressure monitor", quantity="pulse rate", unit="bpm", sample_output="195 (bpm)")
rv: 94 (bpm)
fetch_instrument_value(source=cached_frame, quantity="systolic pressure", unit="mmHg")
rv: 175 (mmHg)
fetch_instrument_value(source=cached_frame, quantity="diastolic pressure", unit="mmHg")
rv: 103 (mmHg)
